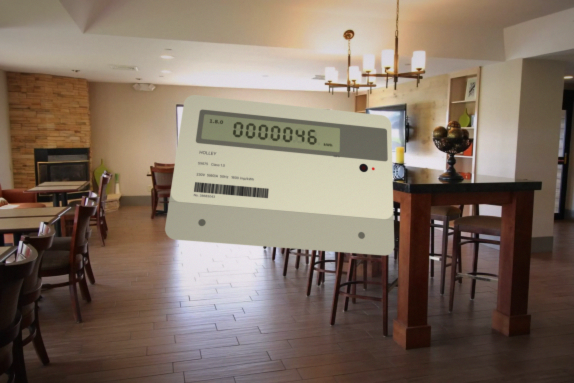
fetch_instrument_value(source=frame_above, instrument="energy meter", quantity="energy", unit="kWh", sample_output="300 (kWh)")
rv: 46 (kWh)
